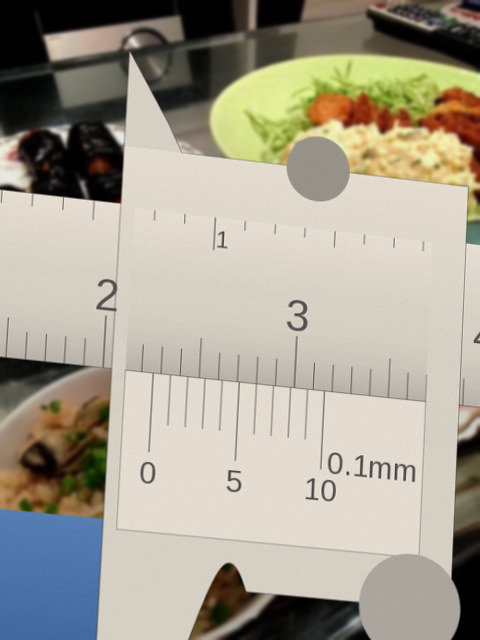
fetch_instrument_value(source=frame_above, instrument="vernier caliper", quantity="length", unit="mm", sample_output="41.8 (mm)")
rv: 22.6 (mm)
